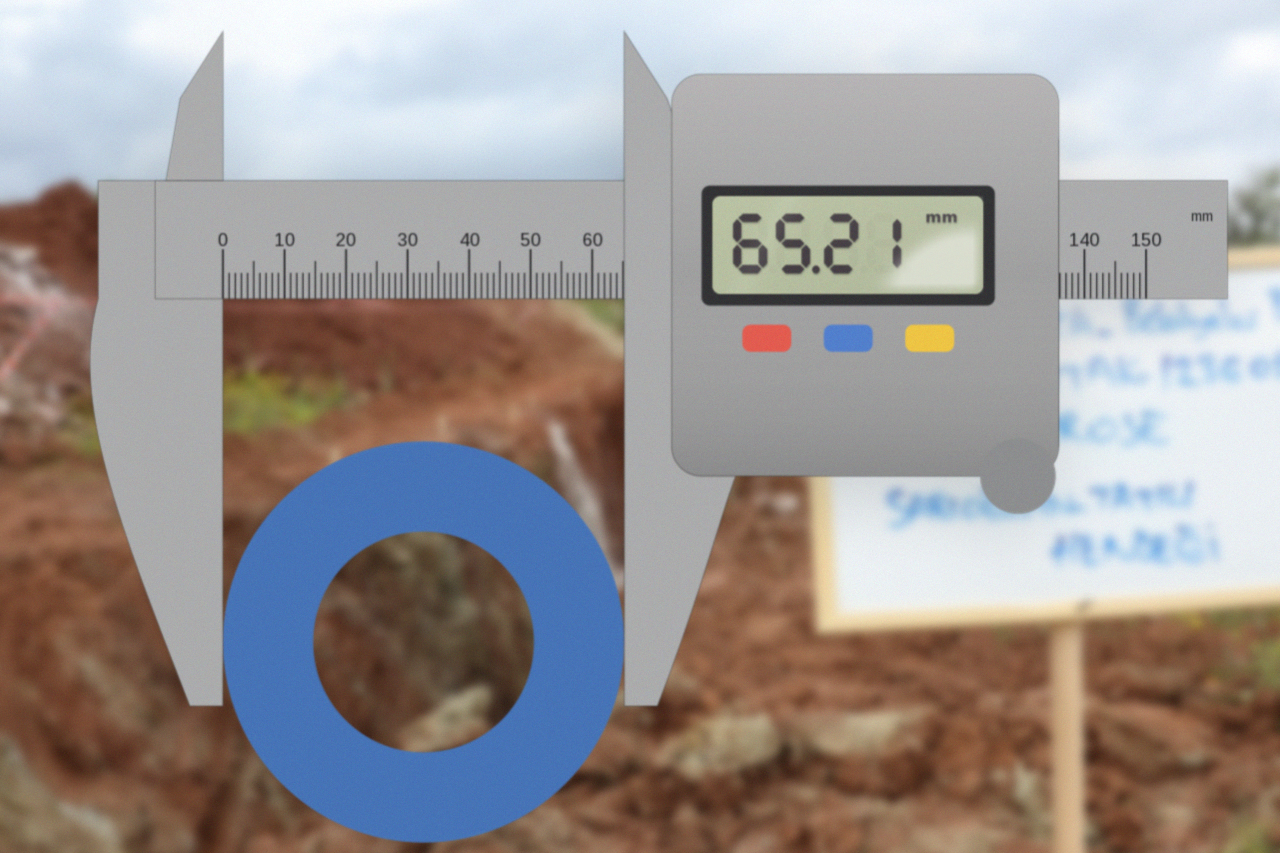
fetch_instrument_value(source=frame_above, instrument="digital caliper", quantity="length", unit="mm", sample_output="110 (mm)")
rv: 65.21 (mm)
